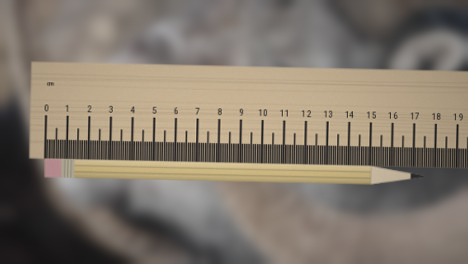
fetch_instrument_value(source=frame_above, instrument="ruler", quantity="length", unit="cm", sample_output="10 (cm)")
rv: 17.5 (cm)
